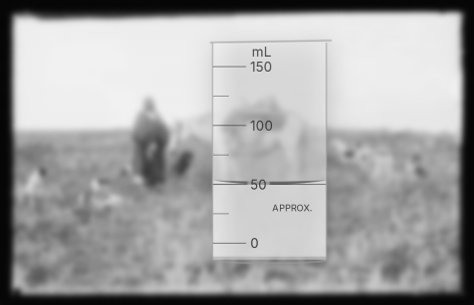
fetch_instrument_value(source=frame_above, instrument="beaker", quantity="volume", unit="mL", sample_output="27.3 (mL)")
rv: 50 (mL)
